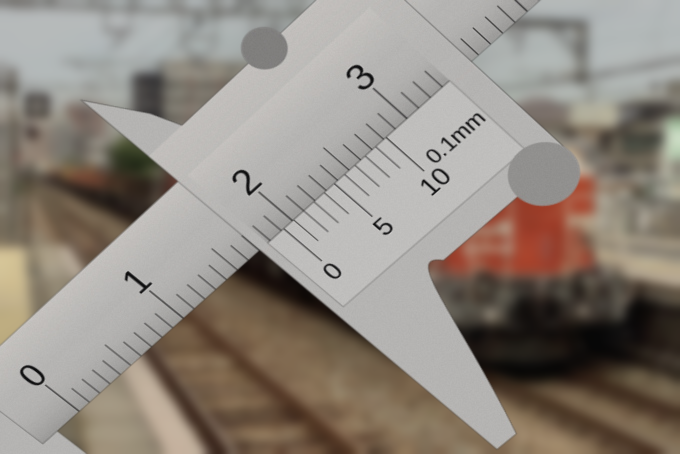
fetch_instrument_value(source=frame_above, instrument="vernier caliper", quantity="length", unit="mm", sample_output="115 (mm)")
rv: 19.2 (mm)
